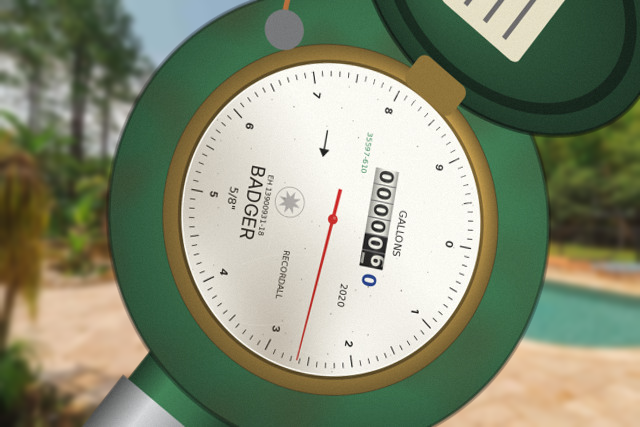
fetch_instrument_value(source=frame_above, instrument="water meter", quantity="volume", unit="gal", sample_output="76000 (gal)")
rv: 62.6 (gal)
